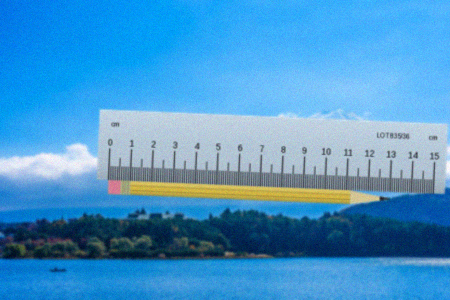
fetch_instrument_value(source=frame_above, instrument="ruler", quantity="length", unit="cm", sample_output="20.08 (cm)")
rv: 13 (cm)
